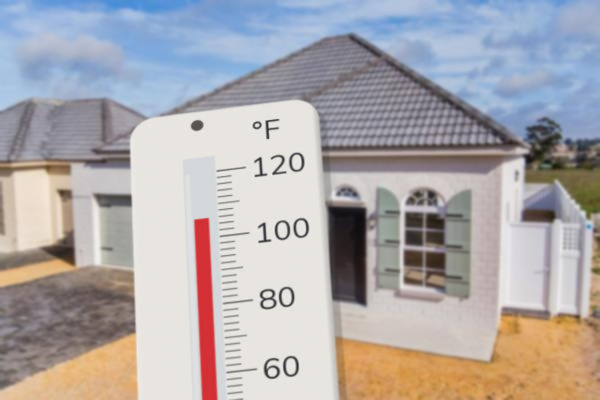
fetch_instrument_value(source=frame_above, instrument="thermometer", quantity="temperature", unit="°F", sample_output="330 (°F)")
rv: 106 (°F)
